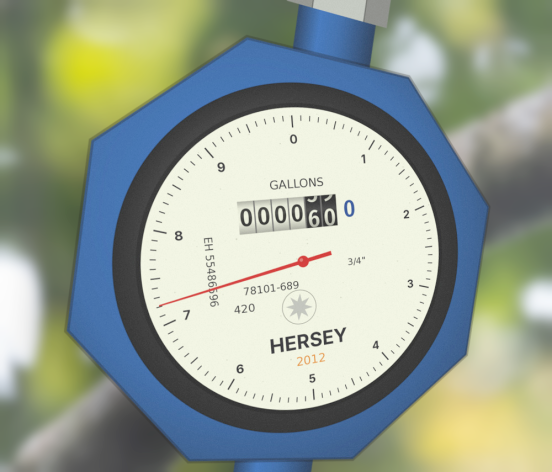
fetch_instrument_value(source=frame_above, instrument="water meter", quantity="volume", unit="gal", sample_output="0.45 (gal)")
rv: 597.2 (gal)
